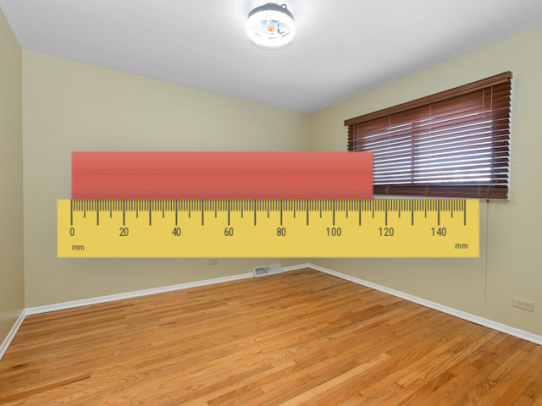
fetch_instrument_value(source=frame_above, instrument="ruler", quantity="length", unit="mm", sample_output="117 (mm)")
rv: 115 (mm)
